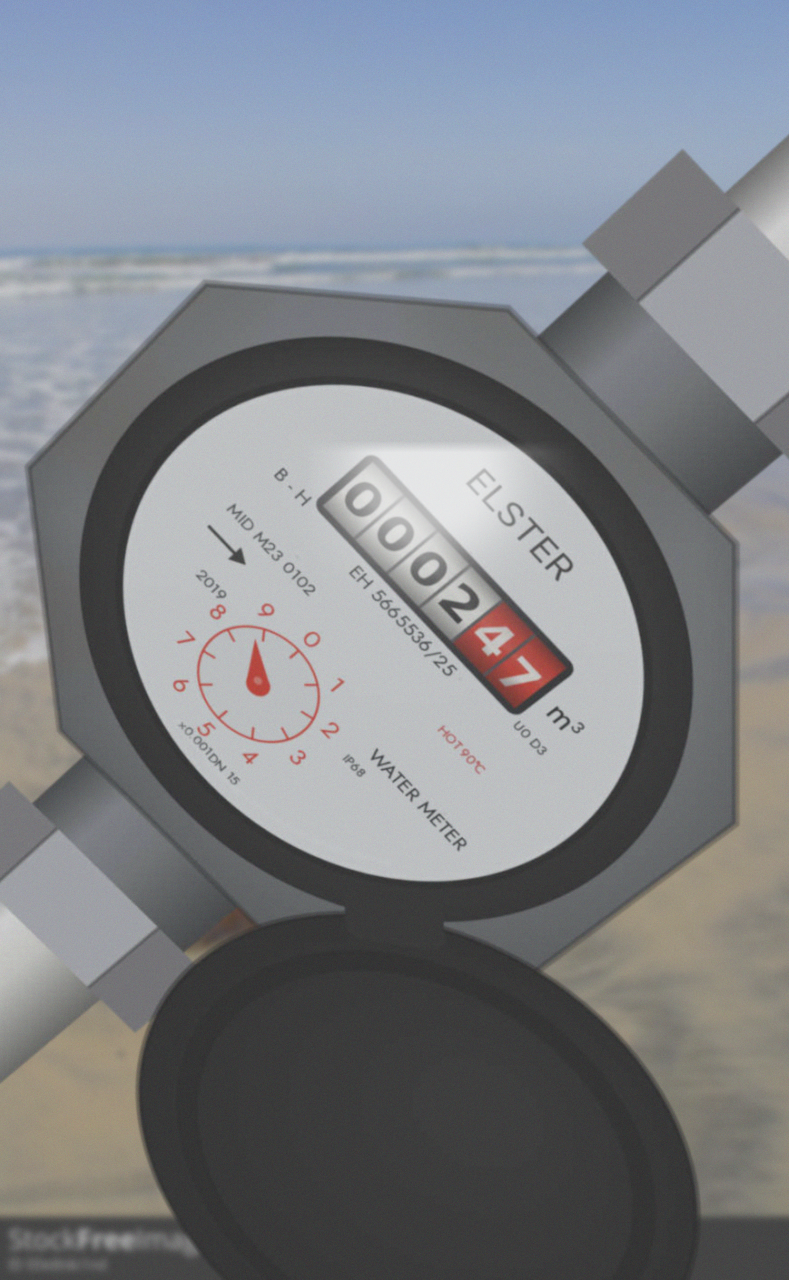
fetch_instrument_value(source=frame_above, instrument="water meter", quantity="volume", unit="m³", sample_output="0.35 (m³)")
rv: 2.468 (m³)
